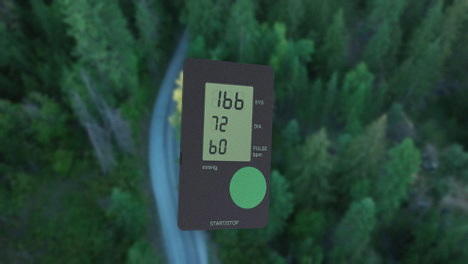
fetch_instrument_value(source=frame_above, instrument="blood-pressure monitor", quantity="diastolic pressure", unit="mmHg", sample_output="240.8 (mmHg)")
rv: 72 (mmHg)
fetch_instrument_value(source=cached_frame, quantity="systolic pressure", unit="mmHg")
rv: 166 (mmHg)
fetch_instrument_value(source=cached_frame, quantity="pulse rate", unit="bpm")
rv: 60 (bpm)
